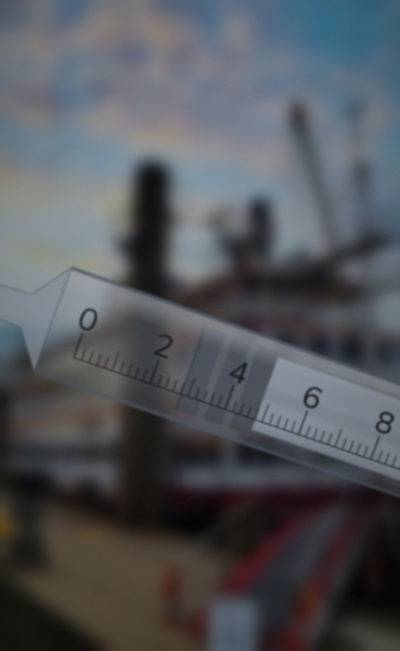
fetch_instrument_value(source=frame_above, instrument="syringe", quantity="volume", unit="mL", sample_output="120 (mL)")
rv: 2.8 (mL)
